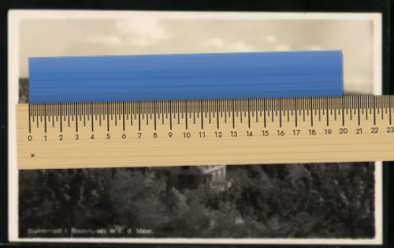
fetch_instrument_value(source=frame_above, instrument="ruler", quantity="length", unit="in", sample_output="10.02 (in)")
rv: 20 (in)
